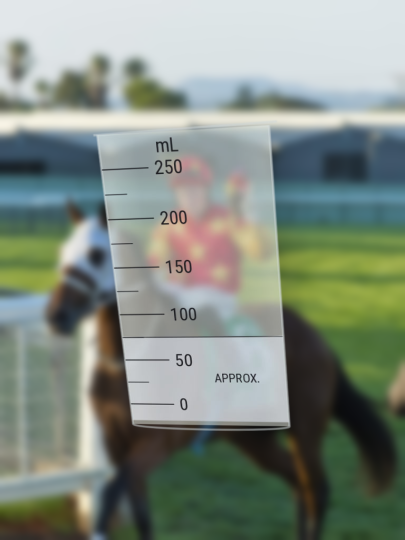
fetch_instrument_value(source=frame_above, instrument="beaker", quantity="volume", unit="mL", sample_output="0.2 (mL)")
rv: 75 (mL)
